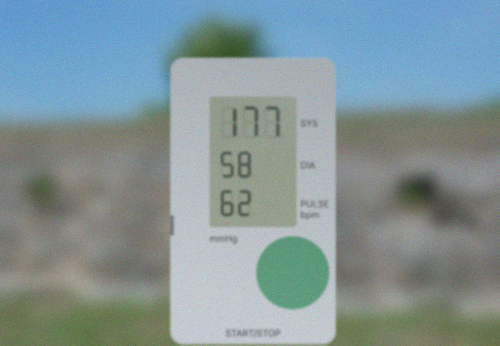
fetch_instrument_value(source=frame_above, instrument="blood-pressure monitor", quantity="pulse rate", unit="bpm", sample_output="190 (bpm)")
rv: 62 (bpm)
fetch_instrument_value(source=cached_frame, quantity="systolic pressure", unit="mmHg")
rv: 177 (mmHg)
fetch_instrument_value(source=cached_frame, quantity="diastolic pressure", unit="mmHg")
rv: 58 (mmHg)
